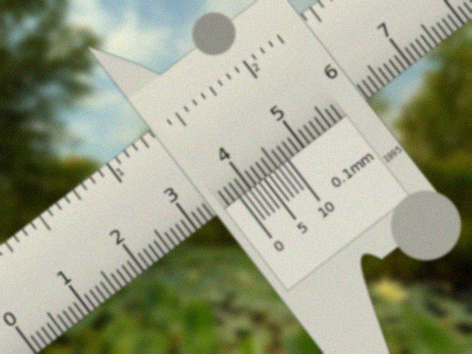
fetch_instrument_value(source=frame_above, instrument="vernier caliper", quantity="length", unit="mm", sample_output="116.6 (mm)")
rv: 38.0 (mm)
